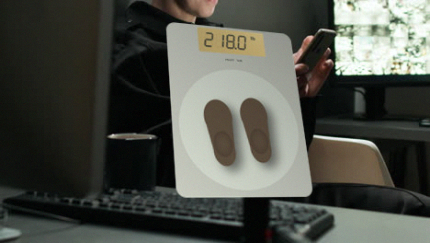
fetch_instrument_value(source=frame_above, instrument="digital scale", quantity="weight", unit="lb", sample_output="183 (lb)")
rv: 218.0 (lb)
